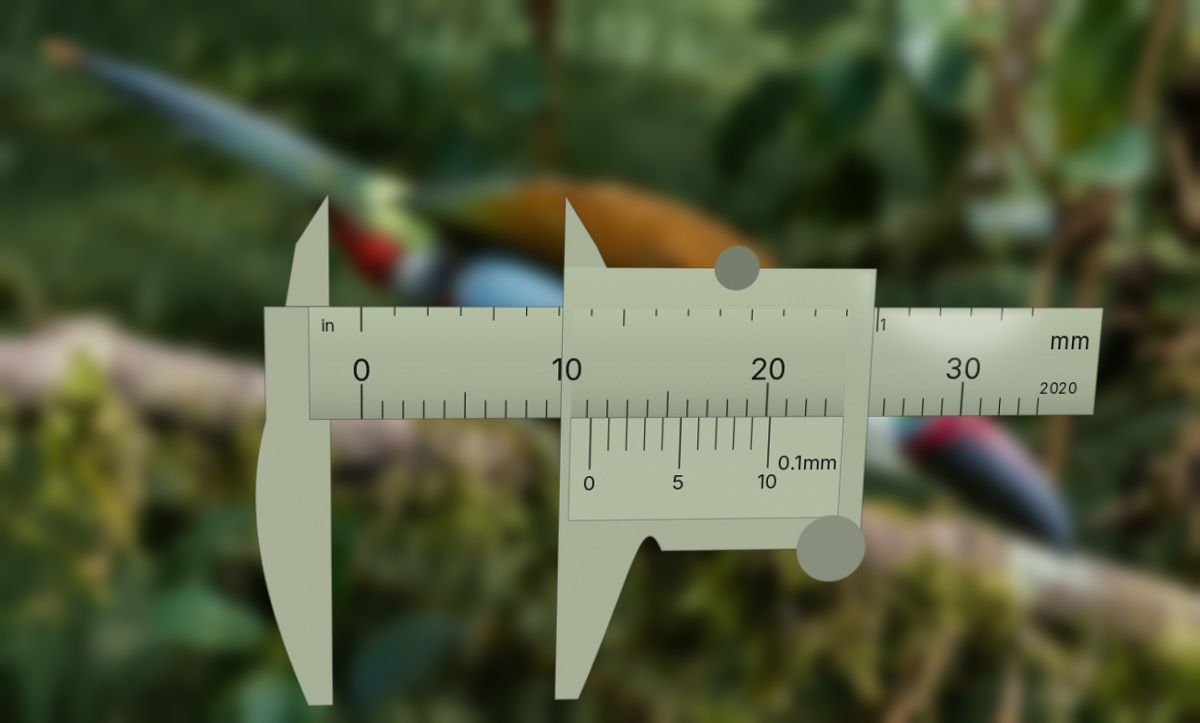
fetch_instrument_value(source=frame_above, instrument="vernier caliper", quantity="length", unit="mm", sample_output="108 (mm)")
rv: 11.2 (mm)
